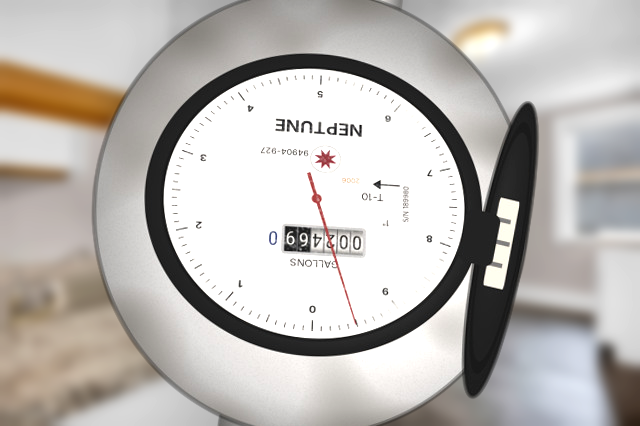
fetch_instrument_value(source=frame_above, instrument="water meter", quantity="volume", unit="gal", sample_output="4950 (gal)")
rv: 24689.5 (gal)
